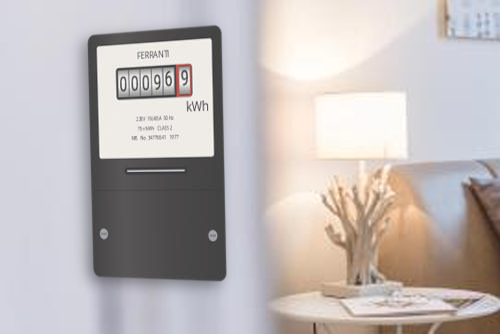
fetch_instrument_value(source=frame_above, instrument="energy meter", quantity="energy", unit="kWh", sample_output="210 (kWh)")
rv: 96.9 (kWh)
